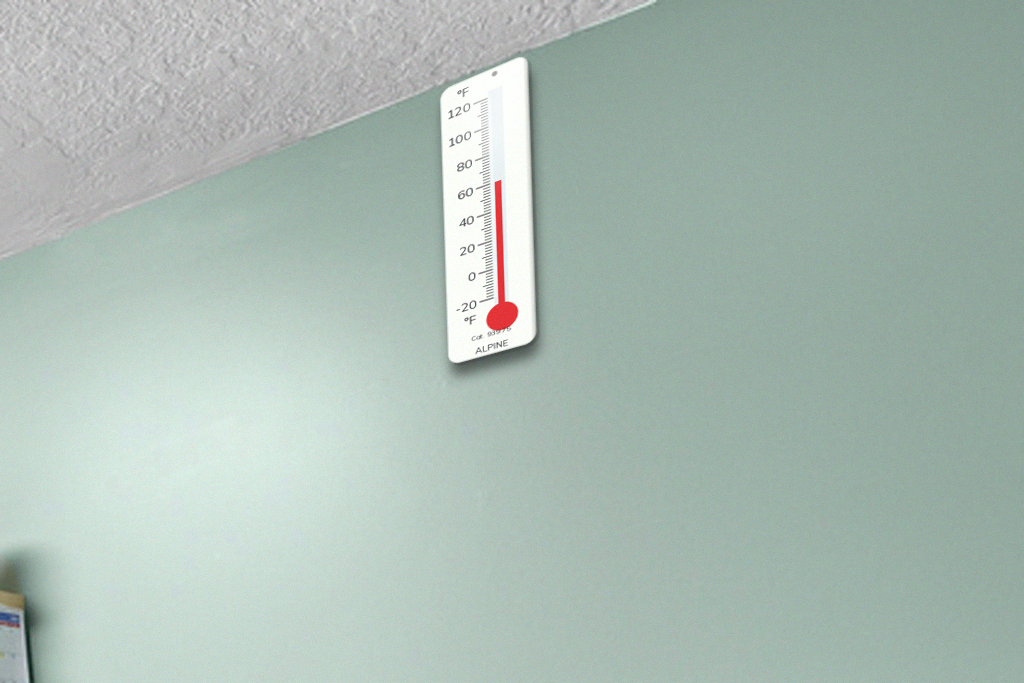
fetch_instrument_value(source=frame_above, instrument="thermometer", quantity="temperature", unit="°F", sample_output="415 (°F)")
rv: 60 (°F)
